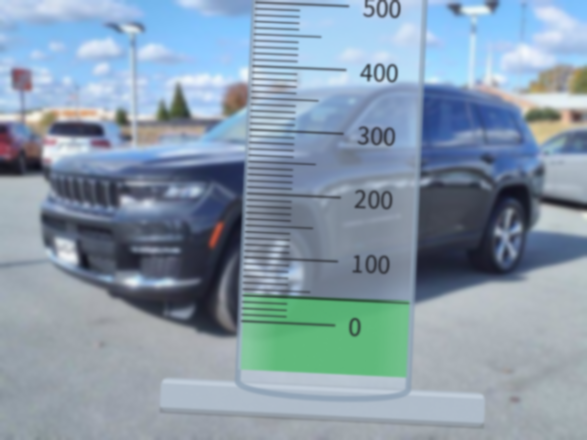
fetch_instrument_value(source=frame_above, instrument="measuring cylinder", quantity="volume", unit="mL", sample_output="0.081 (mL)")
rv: 40 (mL)
